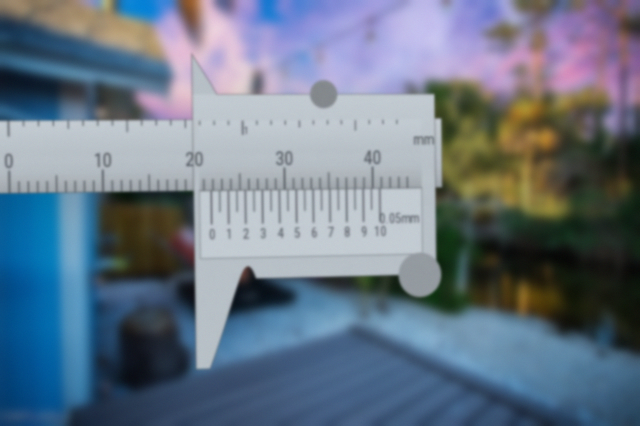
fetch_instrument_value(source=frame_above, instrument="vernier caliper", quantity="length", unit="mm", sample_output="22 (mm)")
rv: 21.8 (mm)
